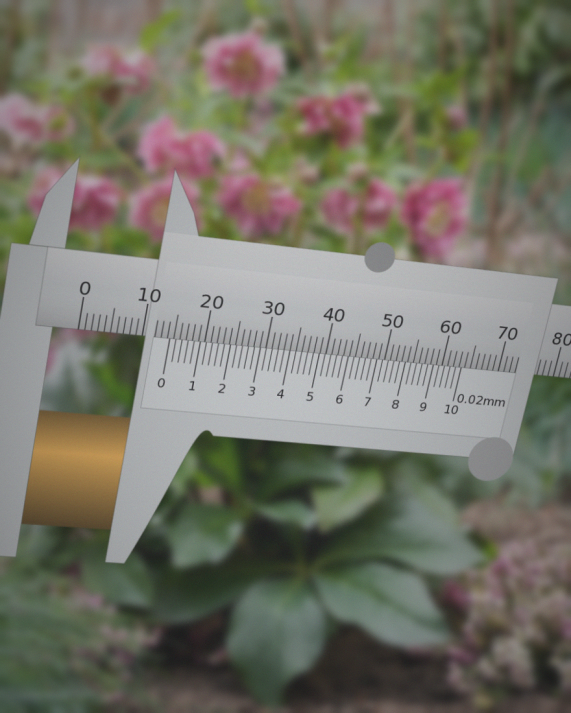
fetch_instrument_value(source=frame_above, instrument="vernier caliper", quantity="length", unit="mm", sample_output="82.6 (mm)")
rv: 14.4 (mm)
